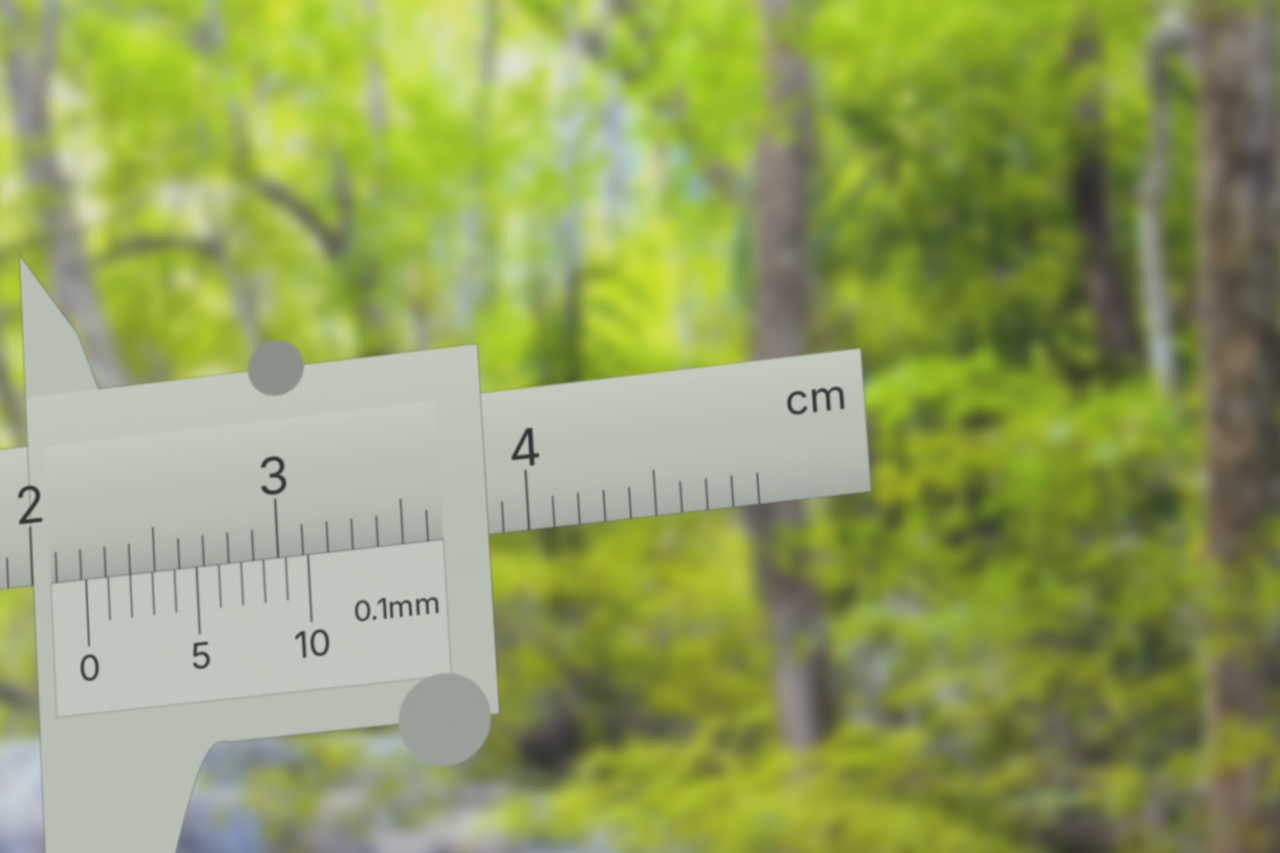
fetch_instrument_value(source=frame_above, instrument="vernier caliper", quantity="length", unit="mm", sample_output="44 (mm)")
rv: 22.2 (mm)
